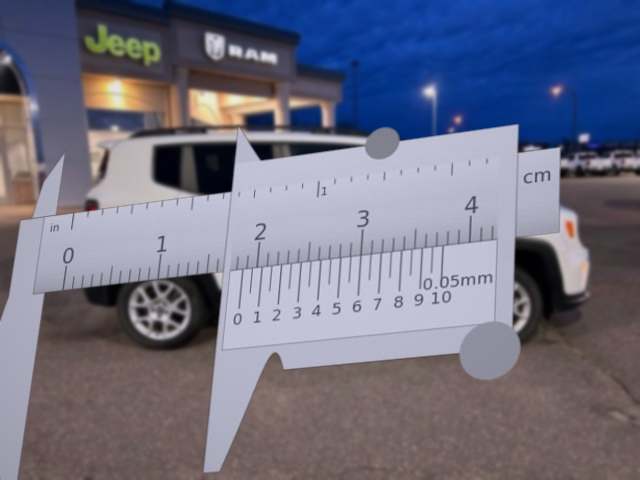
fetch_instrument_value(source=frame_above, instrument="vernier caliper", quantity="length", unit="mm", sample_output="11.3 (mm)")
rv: 18.6 (mm)
